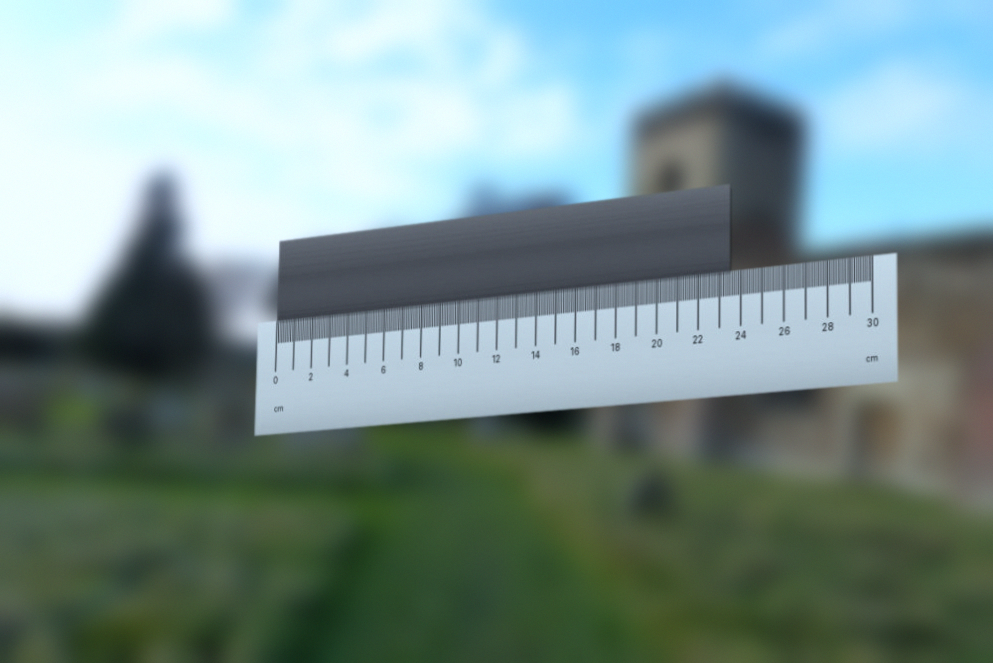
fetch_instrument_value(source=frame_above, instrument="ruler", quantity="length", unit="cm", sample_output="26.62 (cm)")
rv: 23.5 (cm)
